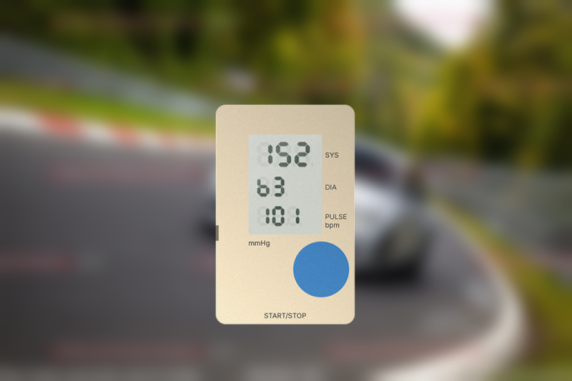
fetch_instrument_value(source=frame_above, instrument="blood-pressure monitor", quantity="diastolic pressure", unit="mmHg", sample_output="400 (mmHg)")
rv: 63 (mmHg)
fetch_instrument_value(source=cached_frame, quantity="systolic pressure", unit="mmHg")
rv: 152 (mmHg)
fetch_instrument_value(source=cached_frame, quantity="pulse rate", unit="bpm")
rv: 101 (bpm)
